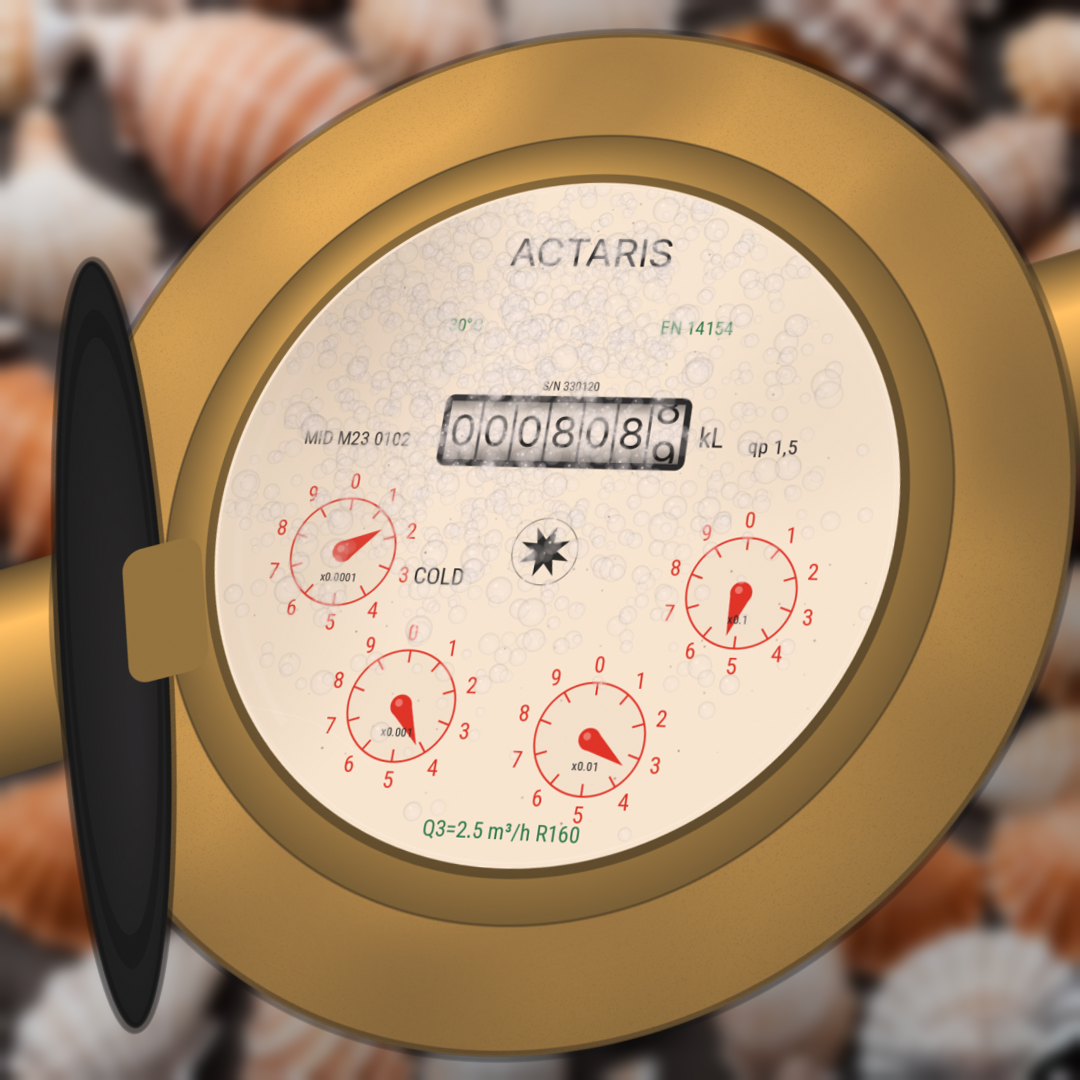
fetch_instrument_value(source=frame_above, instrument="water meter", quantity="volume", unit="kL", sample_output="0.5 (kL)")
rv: 8088.5341 (kL)
